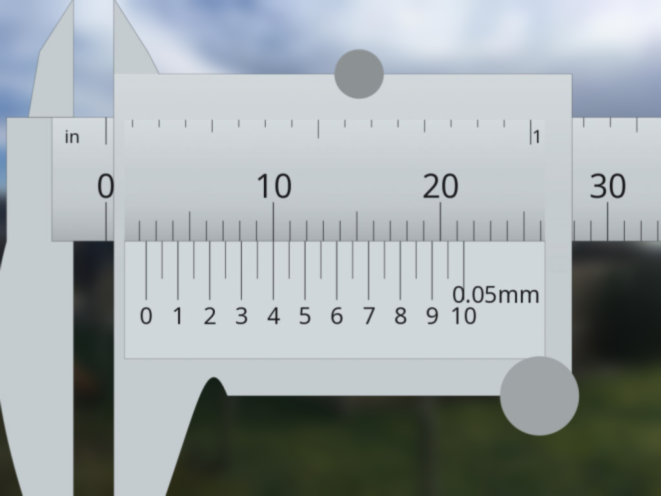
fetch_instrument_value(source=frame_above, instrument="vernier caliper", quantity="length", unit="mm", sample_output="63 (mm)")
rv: 2.4 (mm)
